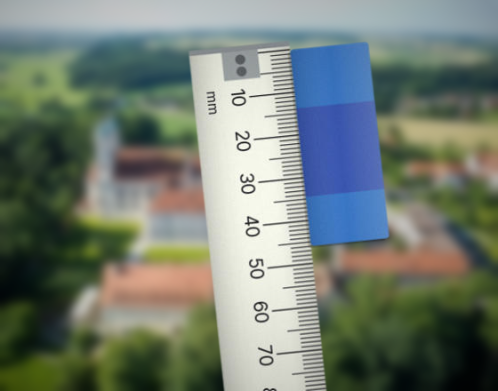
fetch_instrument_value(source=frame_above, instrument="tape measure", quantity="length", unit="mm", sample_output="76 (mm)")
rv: 46 (mm)
